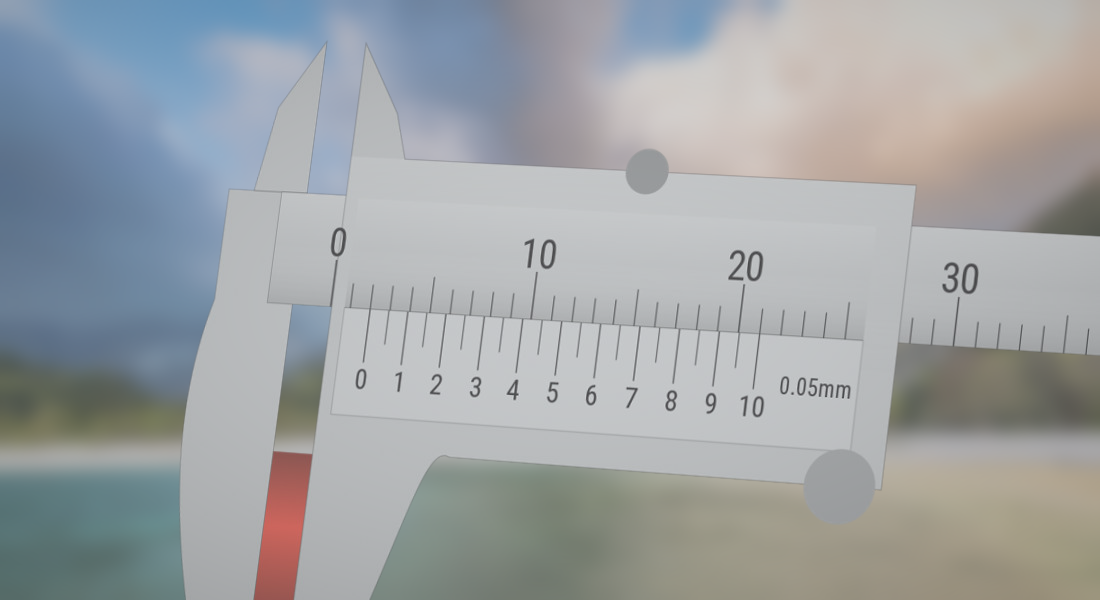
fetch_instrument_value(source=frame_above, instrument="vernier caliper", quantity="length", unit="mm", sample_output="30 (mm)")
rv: 2.0 (mm)
